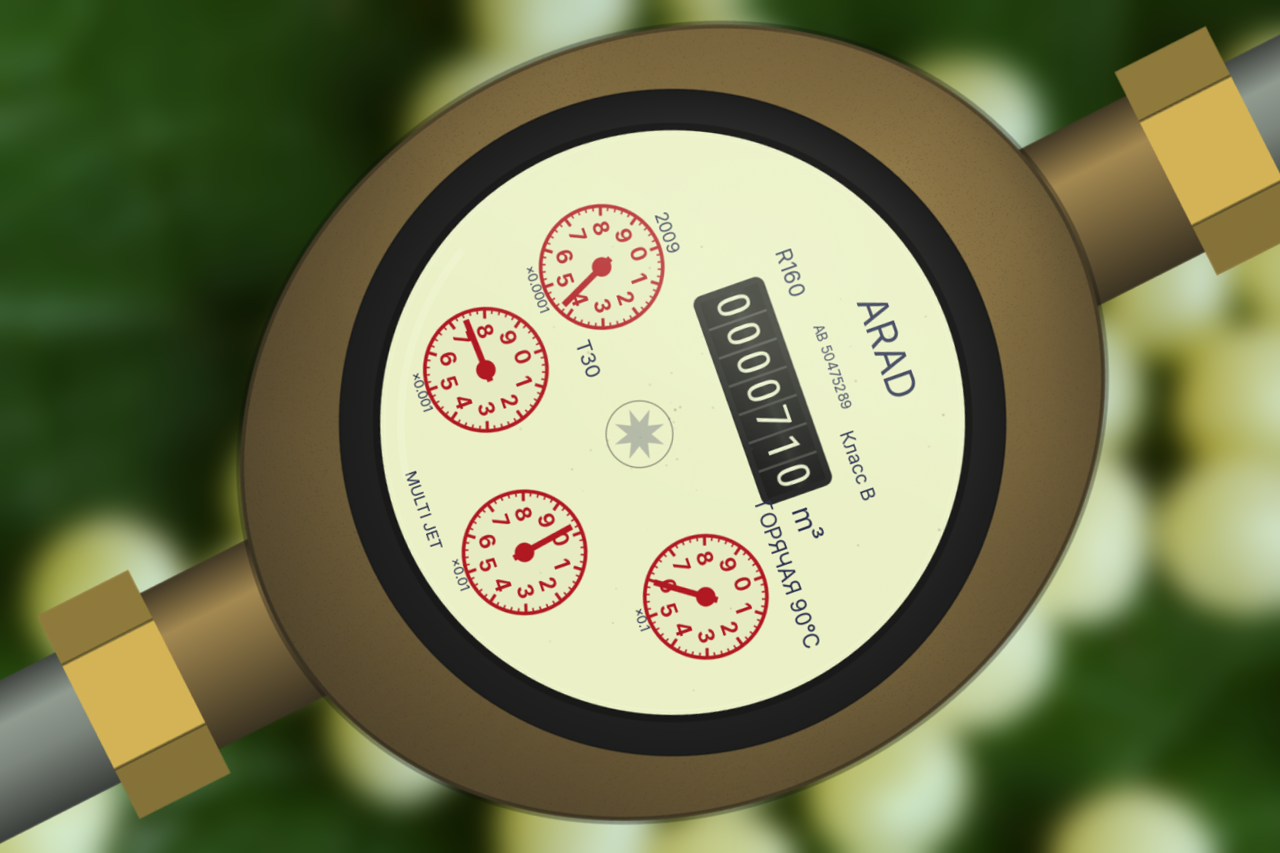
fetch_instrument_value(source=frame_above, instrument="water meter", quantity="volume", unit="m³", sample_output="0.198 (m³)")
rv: 710.5974 (m³)
